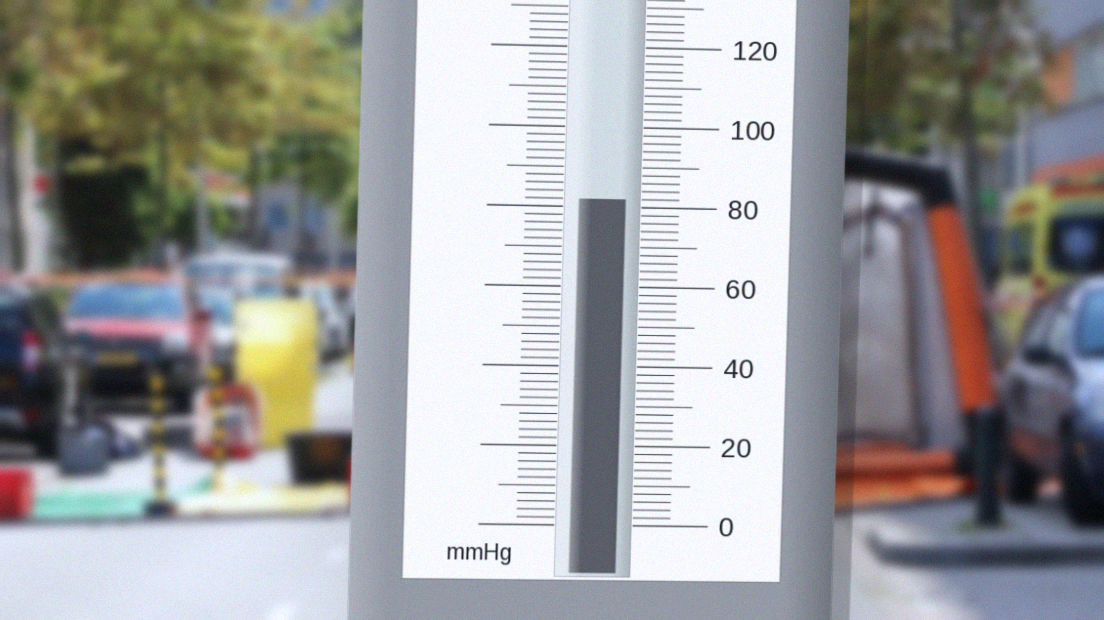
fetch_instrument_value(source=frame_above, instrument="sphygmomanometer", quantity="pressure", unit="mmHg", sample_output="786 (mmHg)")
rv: 82 (mmHg)
